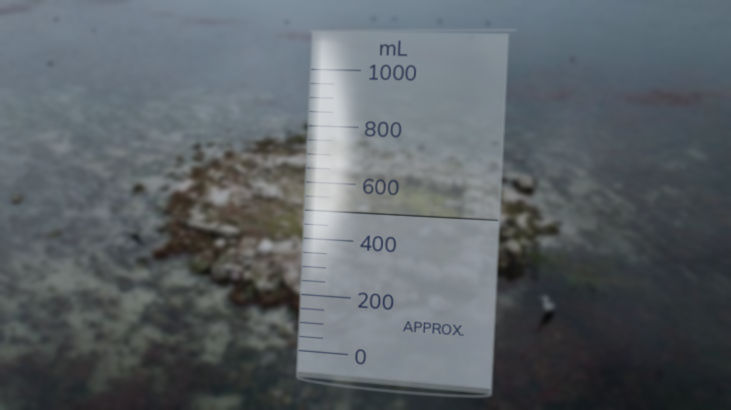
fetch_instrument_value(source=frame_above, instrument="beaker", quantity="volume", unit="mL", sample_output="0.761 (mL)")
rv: 500 (mL)
